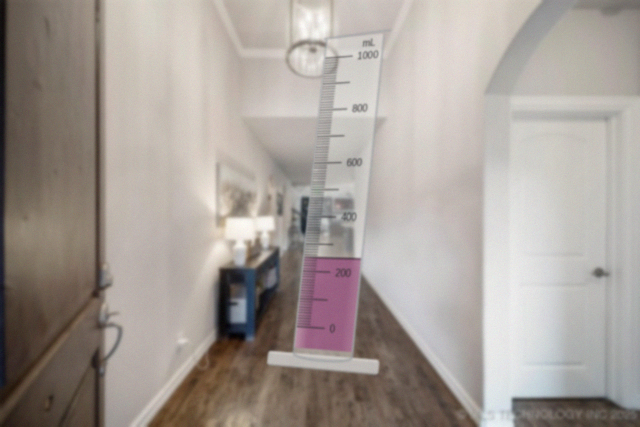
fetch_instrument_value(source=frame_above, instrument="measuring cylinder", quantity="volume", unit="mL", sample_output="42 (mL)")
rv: 250 (mL)
